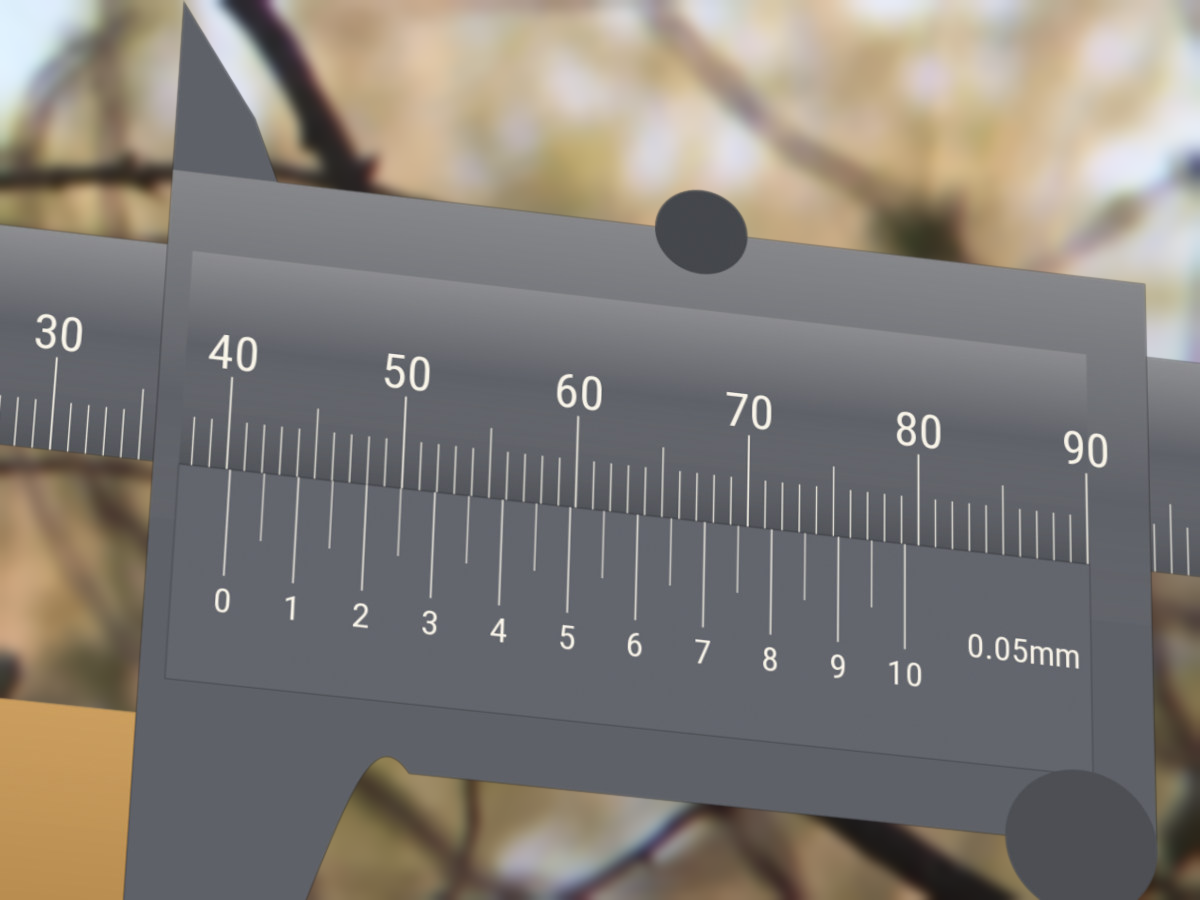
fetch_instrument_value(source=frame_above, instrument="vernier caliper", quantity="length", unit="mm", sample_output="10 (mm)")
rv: 40.2 (mm)
